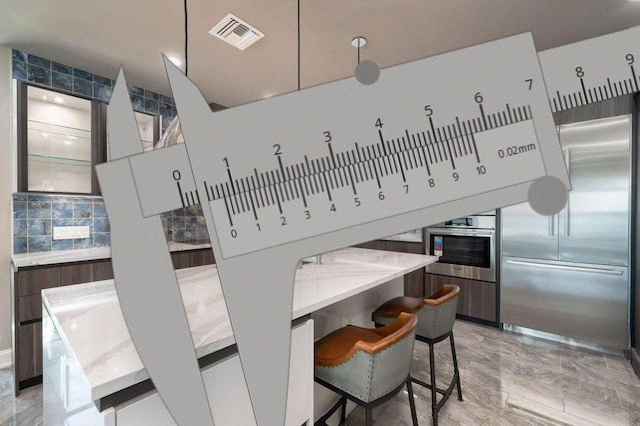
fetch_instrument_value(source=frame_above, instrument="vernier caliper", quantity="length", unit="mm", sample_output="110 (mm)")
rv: 8.0 (mm)
